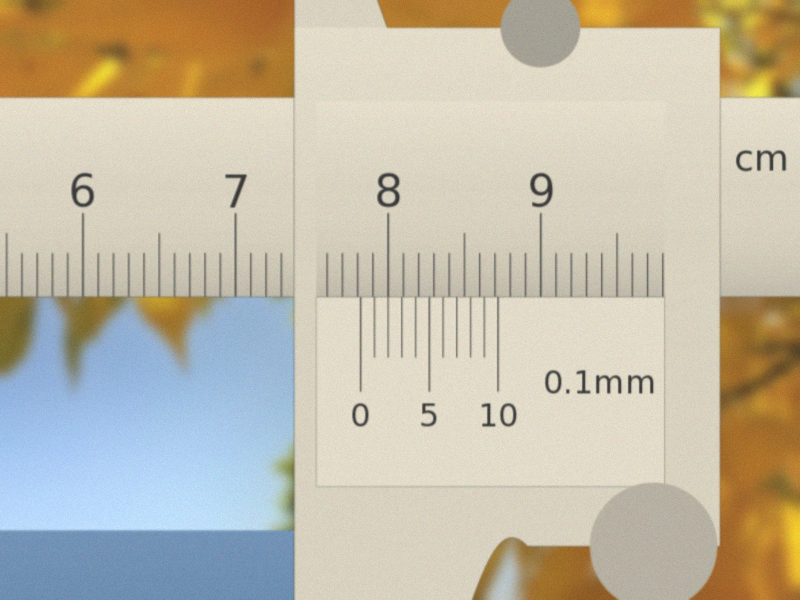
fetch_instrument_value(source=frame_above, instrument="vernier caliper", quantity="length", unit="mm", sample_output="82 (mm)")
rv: 78.2 (mm)
